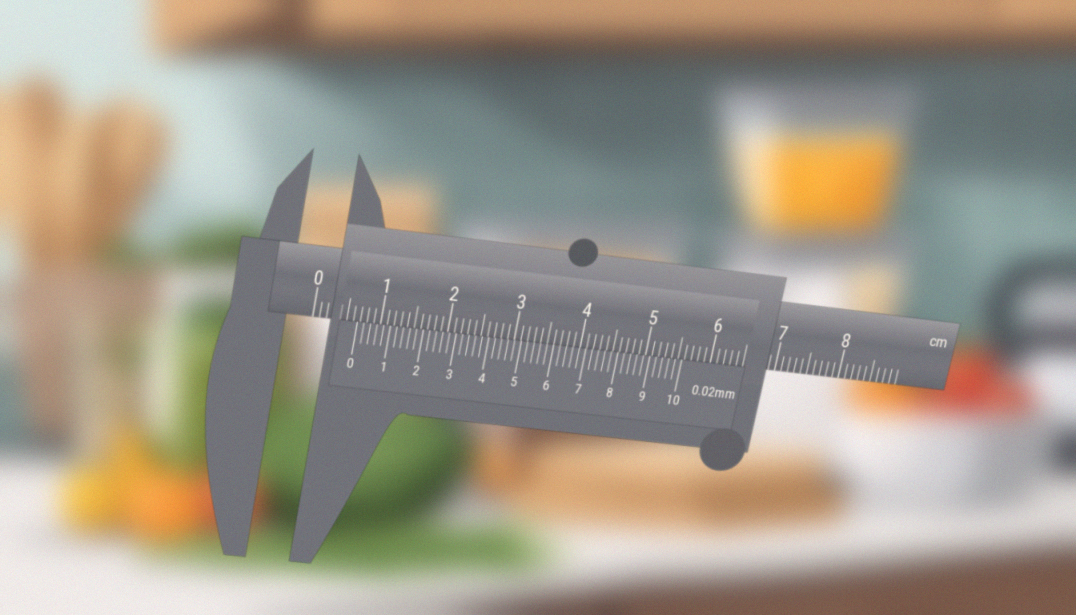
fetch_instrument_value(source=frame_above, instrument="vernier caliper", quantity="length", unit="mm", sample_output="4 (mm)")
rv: 6.6 (mm)
